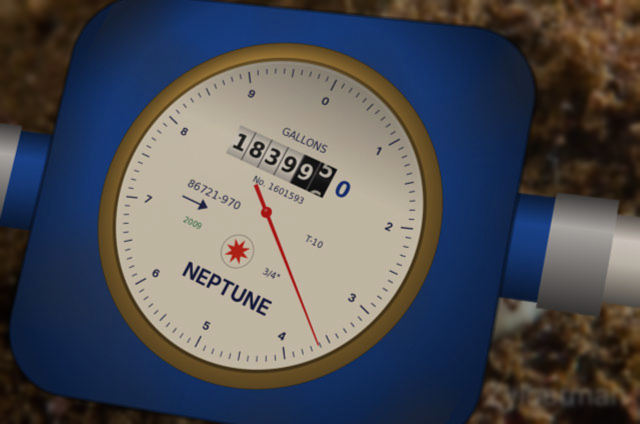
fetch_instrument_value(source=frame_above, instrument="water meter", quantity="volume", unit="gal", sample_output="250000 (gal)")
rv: 1839953.6 (gal)
